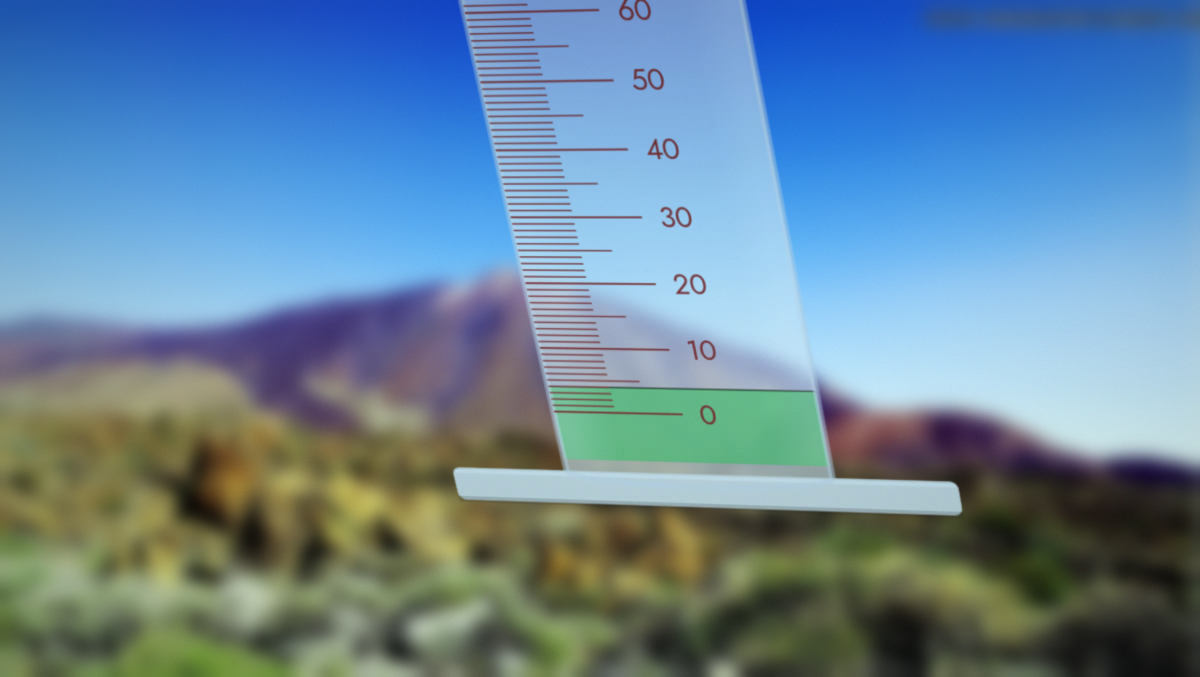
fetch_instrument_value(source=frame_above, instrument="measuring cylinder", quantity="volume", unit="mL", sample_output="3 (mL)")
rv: 4 (mL)
